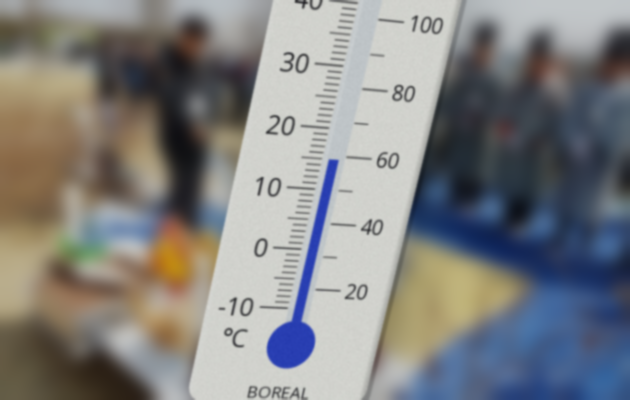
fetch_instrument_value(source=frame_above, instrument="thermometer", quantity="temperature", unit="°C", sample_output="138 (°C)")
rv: 15 (°C)
